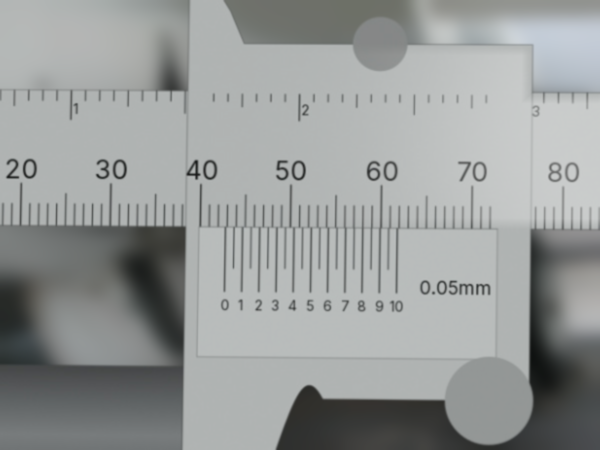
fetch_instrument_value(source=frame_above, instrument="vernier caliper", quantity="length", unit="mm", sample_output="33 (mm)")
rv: 42.8 (mm)
